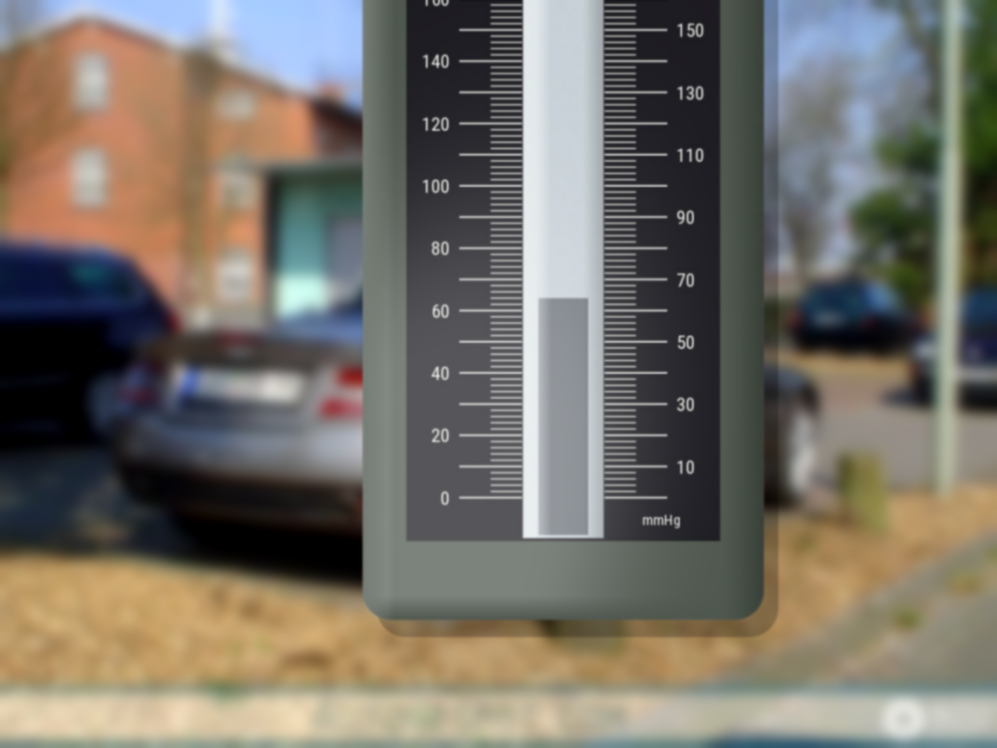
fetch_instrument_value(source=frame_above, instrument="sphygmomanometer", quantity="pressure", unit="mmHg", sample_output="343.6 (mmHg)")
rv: 64 (mmHg)
